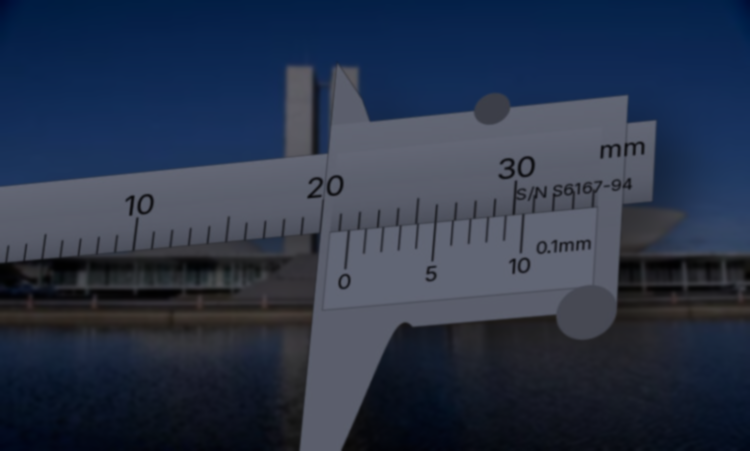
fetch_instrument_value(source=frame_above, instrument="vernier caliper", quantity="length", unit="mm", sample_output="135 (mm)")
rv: 21.5 (mm)
